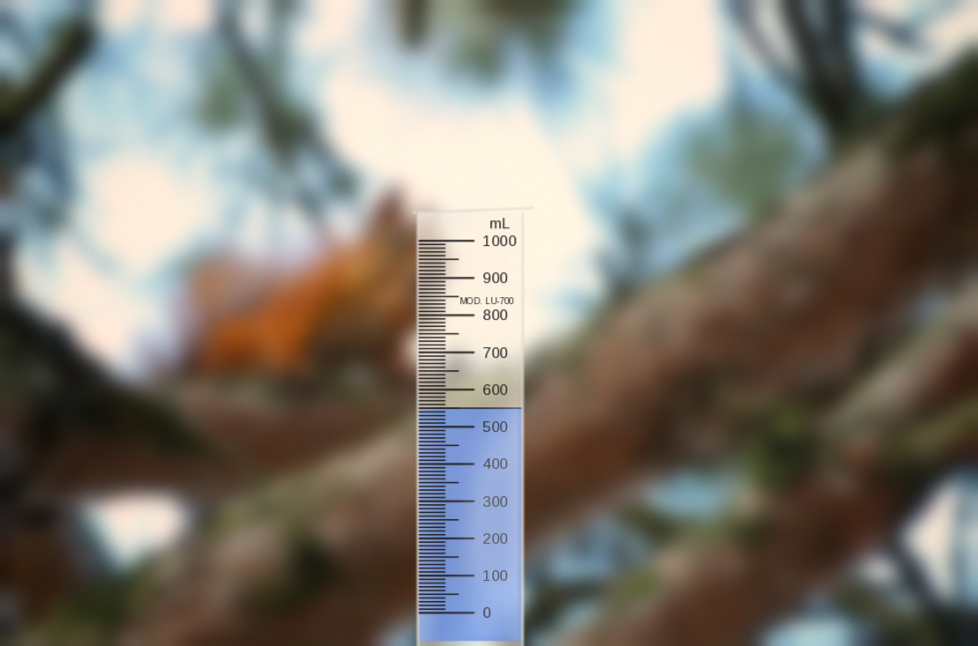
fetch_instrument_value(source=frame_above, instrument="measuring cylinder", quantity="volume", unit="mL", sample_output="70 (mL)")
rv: 550 (mL)
